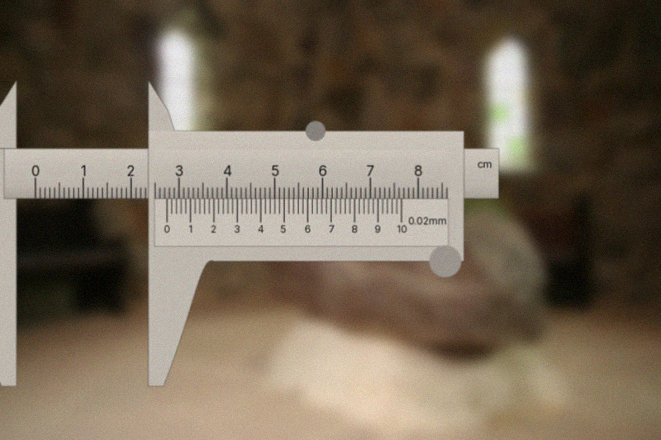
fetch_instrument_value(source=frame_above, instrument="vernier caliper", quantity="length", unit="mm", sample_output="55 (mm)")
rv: 27.5 (mm)
